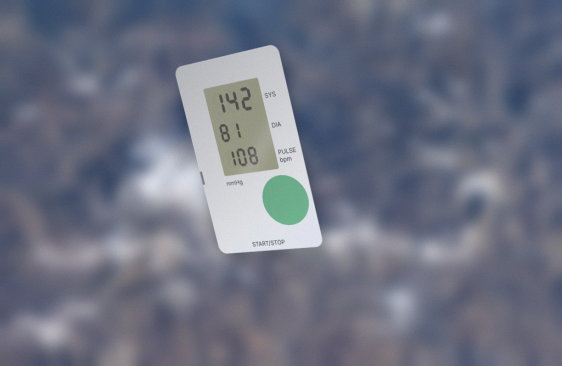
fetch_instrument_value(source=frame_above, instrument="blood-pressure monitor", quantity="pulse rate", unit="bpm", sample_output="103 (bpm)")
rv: 108 (bpm)
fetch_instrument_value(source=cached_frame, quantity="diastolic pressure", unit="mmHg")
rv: 81 (mmHg)
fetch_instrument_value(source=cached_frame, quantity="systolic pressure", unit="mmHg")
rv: 142 (mmHg)
